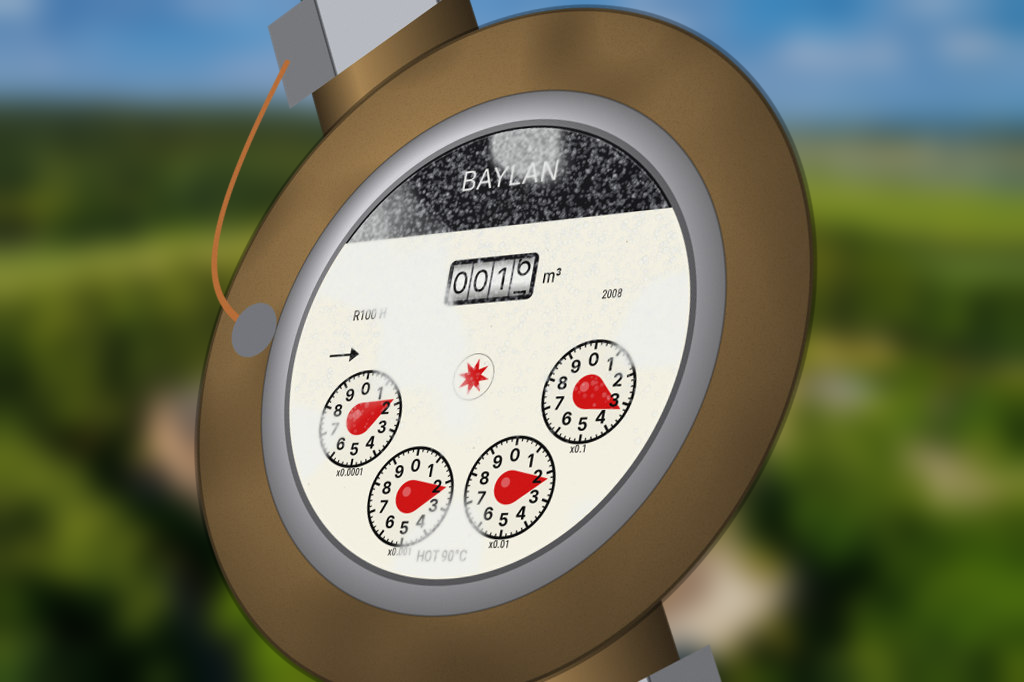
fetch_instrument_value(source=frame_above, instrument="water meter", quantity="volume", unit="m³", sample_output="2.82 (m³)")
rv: 16.3221 (m³)
